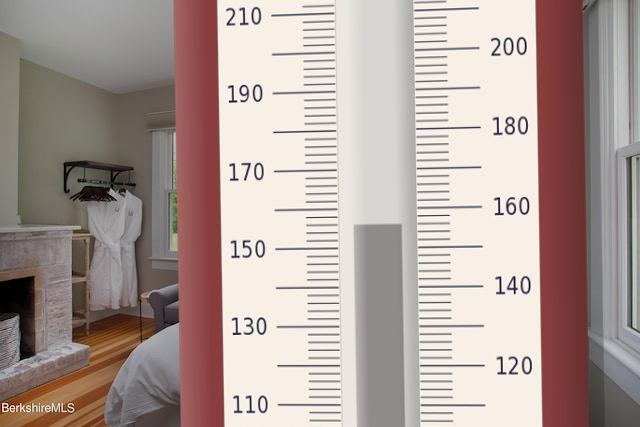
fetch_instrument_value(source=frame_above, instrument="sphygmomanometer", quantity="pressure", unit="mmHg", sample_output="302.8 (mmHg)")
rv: 156 (mmHg)
